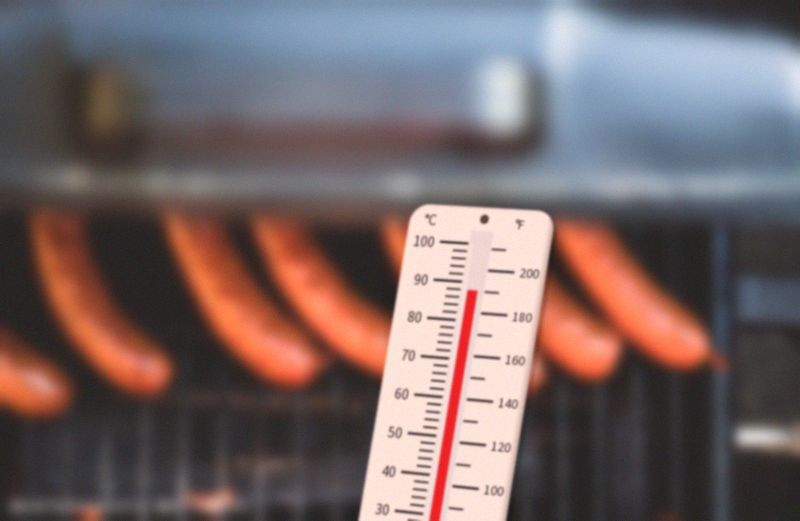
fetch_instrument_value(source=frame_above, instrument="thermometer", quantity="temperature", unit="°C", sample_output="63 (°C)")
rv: 88 (°C)
